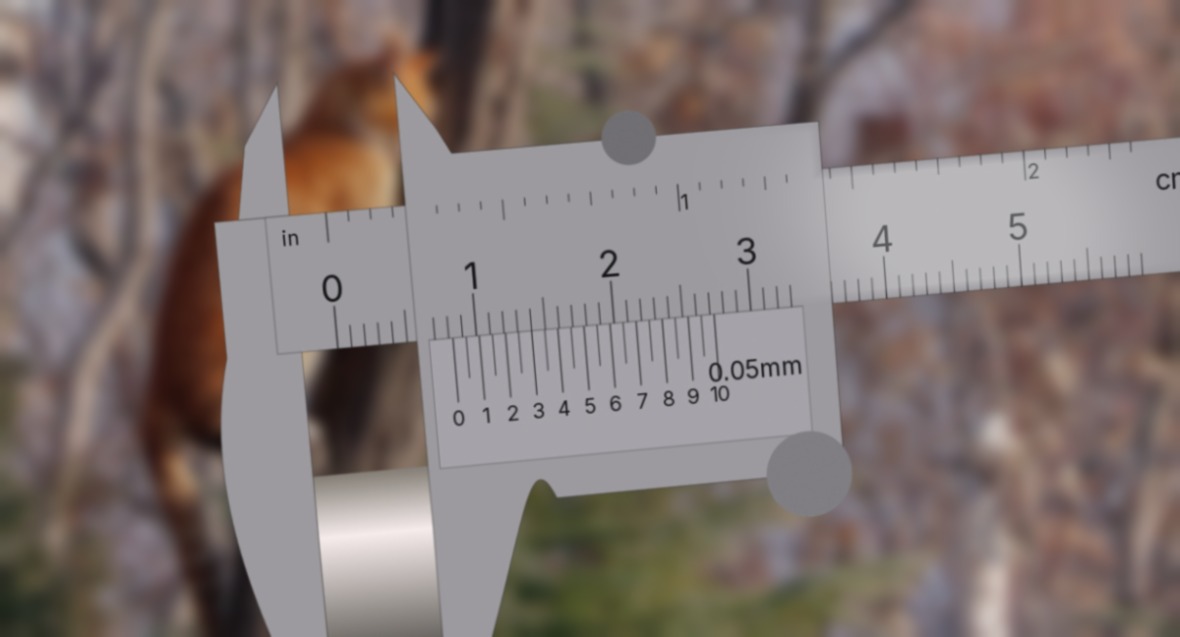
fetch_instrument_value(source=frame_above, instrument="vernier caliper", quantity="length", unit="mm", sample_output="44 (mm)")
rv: 8.3 (mm)
